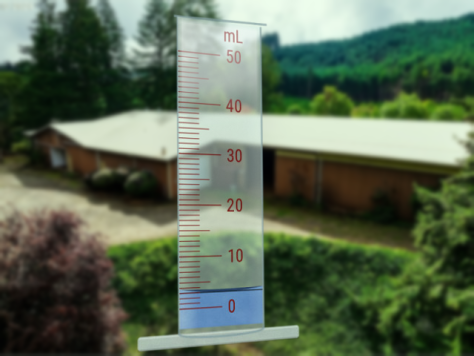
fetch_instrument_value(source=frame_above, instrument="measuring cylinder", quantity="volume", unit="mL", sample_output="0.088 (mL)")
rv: 3 (mL)
